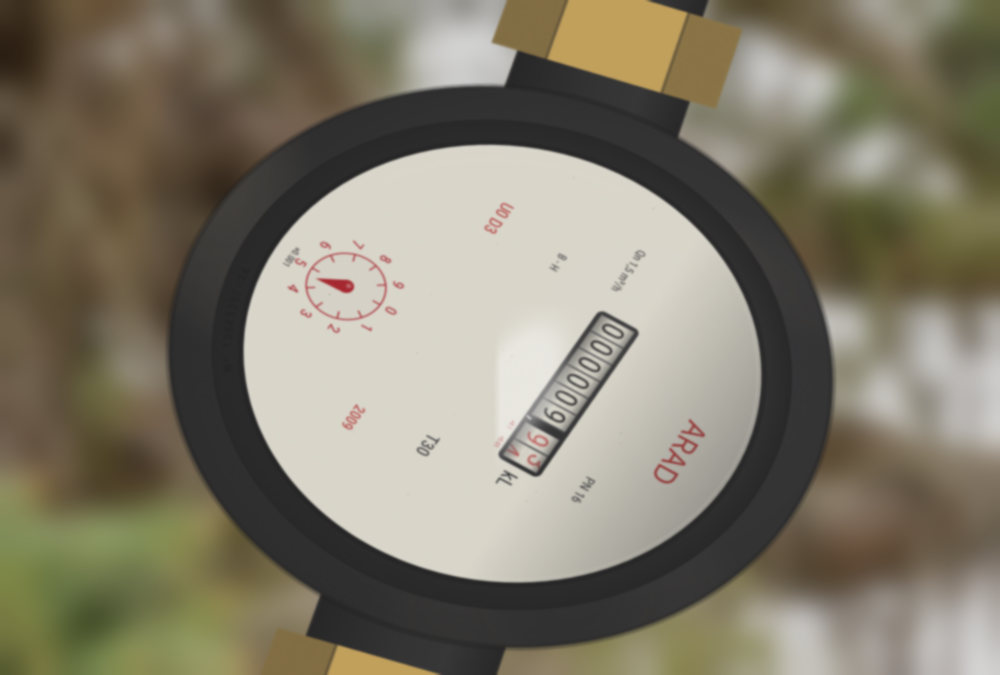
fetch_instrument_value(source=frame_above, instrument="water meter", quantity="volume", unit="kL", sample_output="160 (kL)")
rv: 9.934 (kL)
